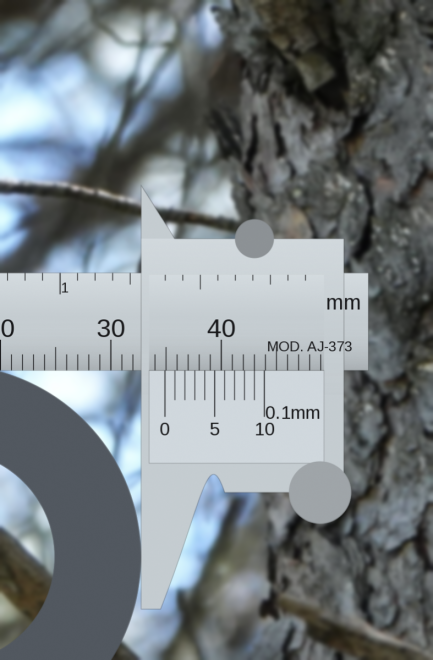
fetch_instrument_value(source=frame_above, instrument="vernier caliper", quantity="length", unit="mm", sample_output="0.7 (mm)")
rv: 34.9 (mm)
